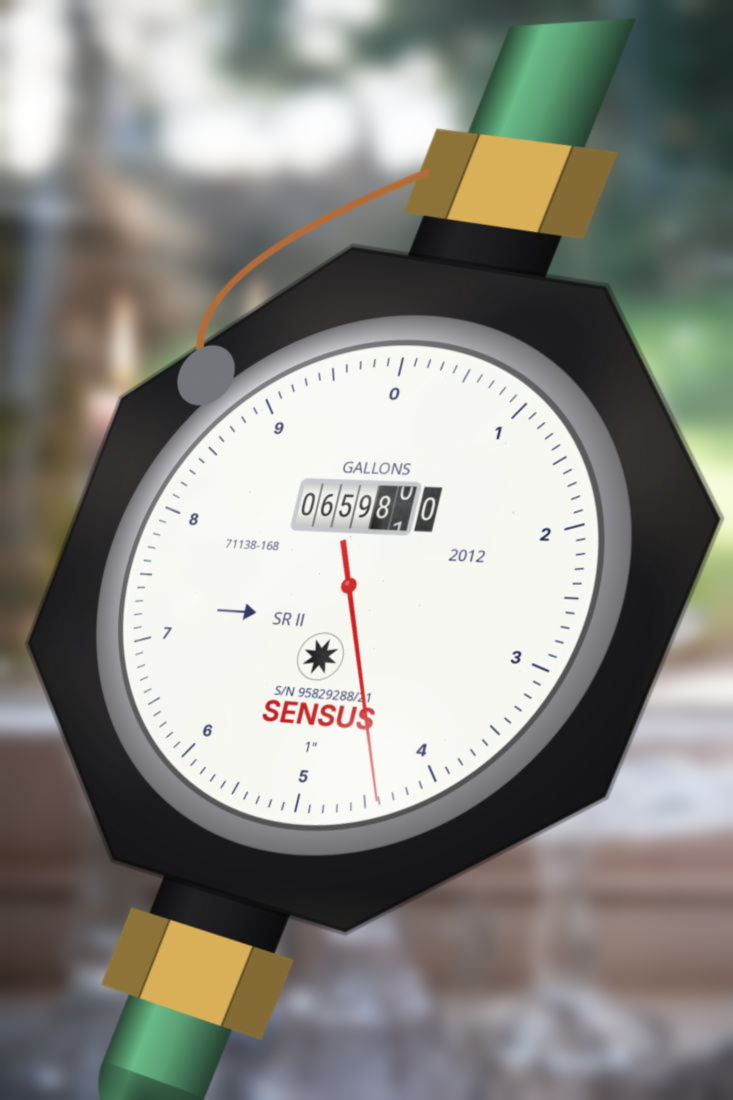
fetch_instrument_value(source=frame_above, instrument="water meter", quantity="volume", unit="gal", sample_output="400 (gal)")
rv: 659804.4 (gal)
